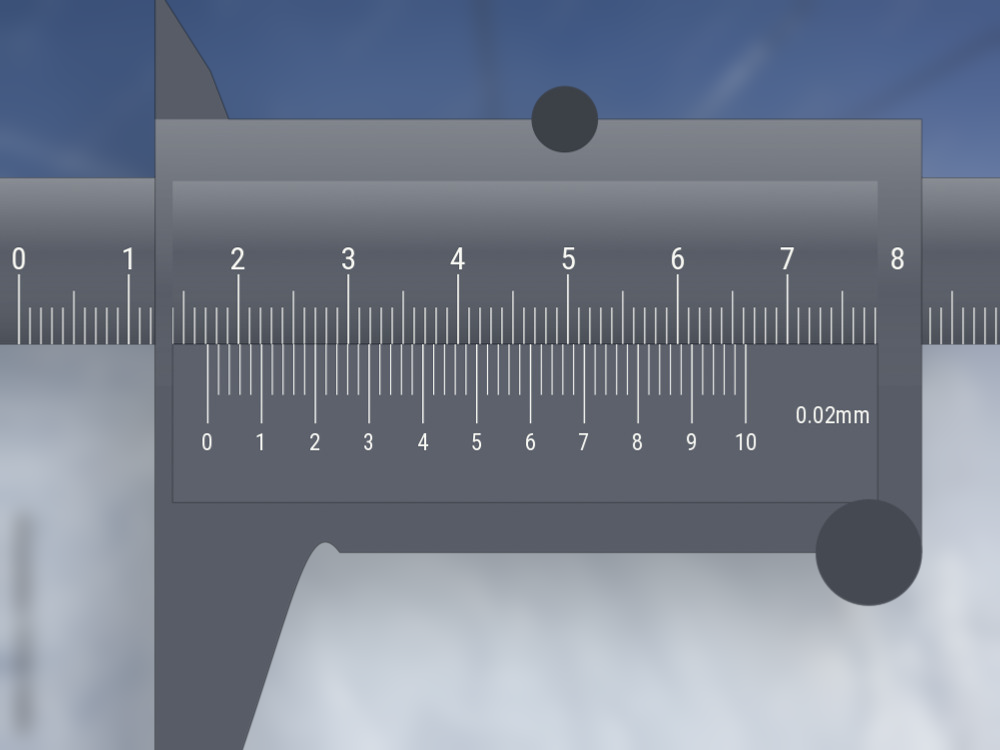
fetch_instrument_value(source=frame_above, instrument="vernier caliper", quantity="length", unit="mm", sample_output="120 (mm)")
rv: 17.2 (mm)
